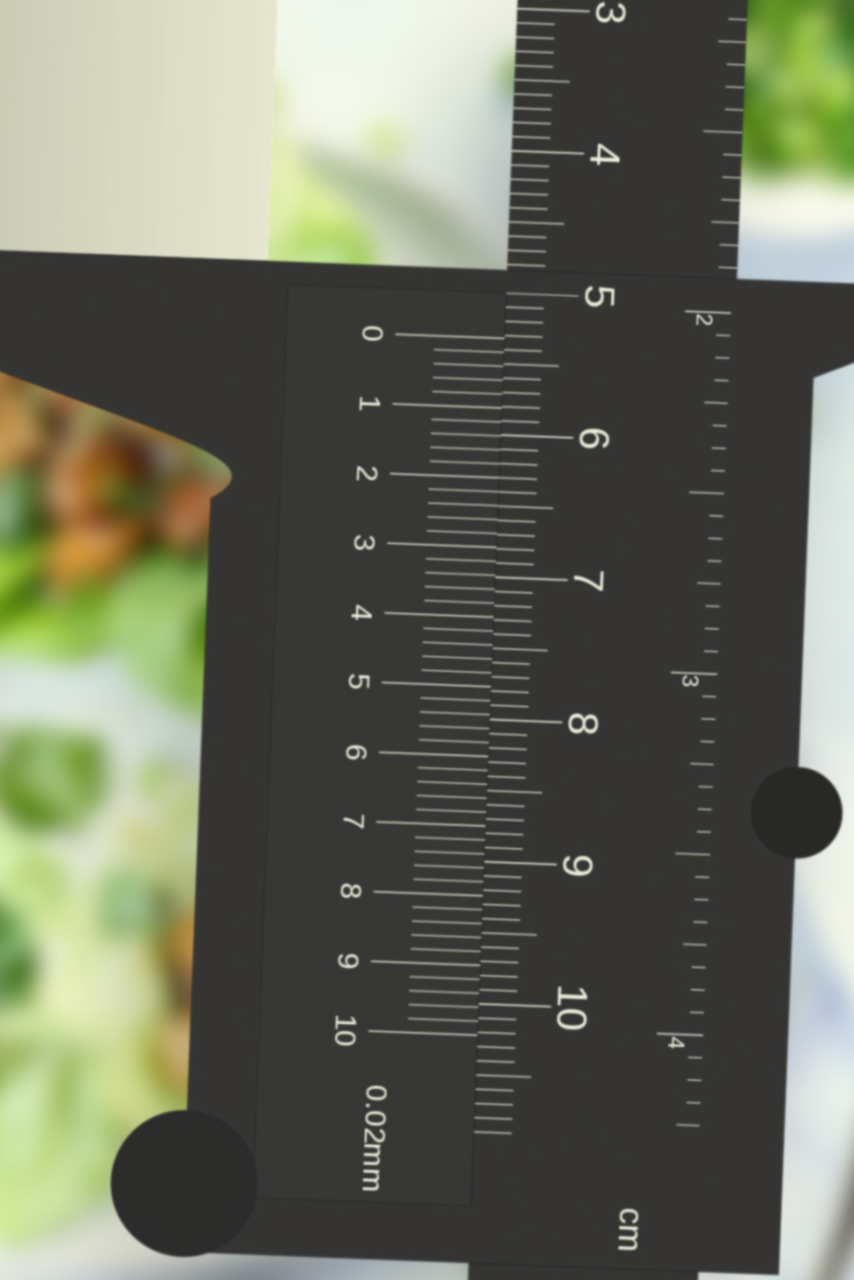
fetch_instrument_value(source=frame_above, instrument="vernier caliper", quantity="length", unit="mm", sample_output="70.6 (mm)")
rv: 53.2 (mm)
